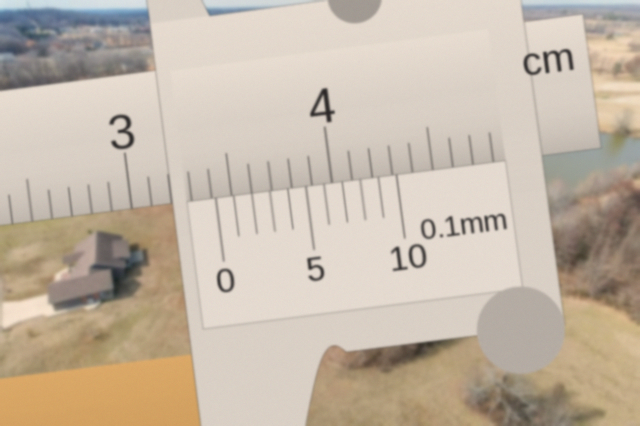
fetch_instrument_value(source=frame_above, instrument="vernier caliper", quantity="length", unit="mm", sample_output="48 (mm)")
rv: 34.2 (mm)
